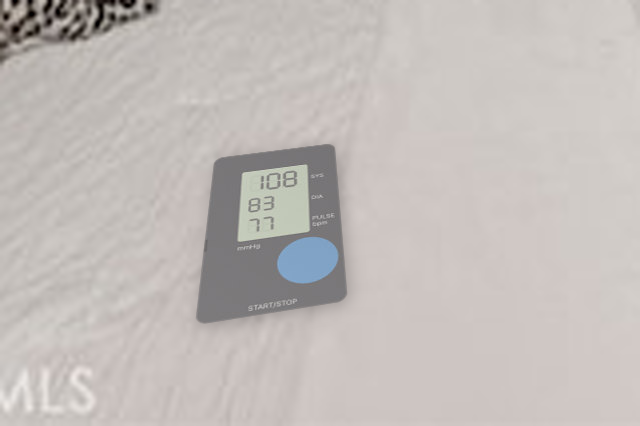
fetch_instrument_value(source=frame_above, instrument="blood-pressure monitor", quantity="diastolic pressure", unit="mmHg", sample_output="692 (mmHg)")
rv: 83 (mmHg)
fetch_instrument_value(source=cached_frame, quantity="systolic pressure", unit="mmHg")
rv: 108 (mmHg)
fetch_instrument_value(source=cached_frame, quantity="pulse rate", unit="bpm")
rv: 77 (bpm)
